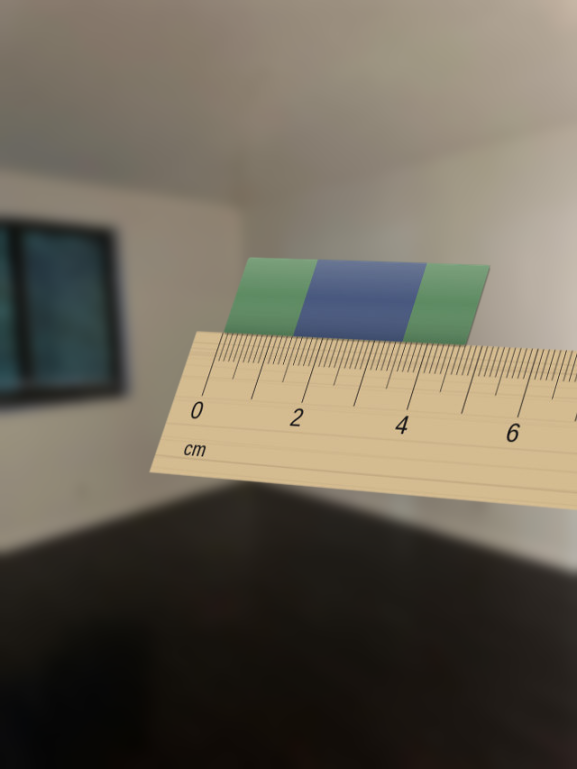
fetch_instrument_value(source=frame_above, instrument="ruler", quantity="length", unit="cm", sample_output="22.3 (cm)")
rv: 4.7 (cm)
